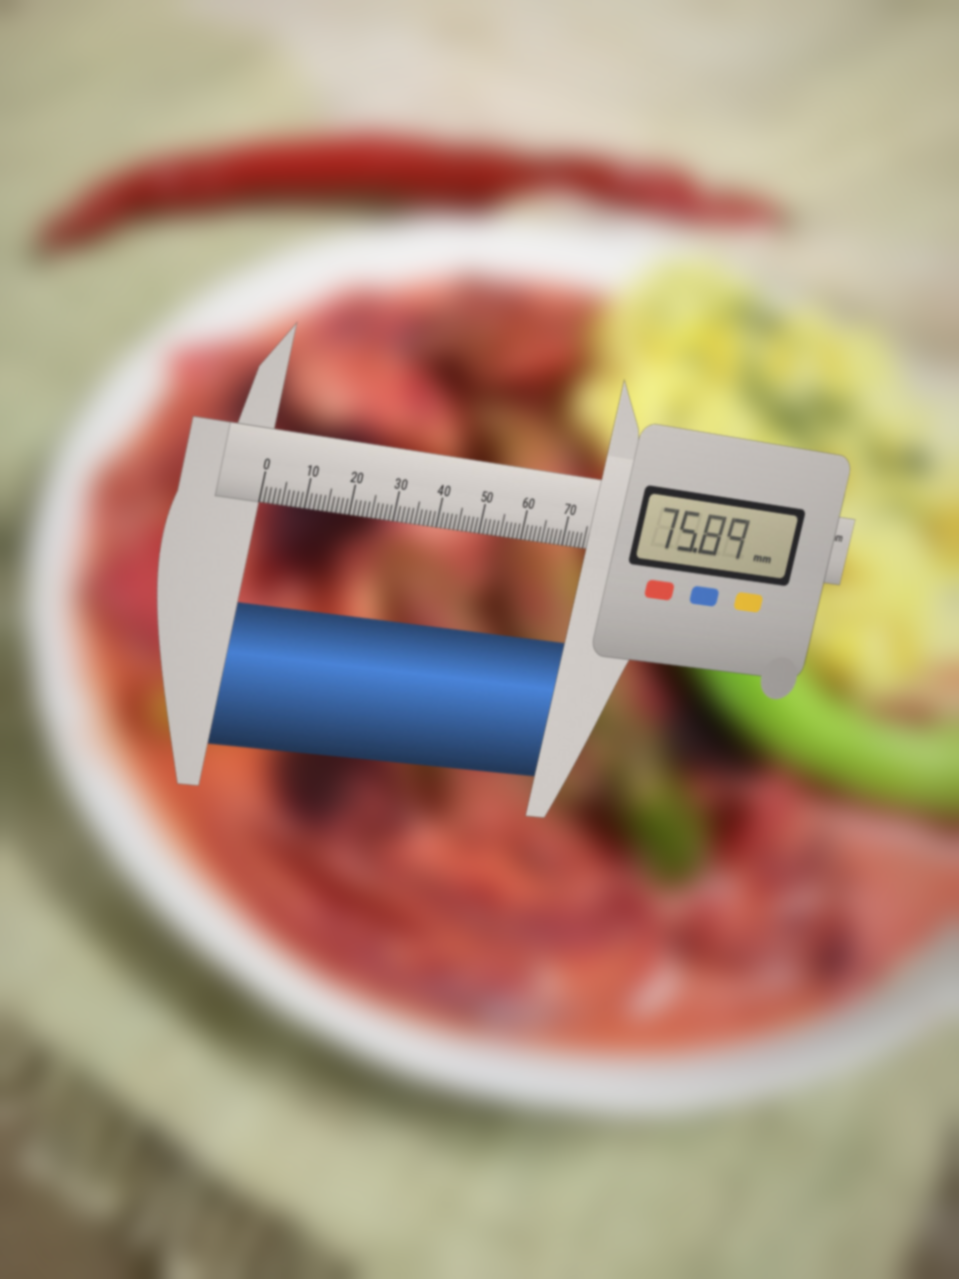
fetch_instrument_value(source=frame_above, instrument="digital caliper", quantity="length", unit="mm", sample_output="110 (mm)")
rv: 75.89 (mm)
